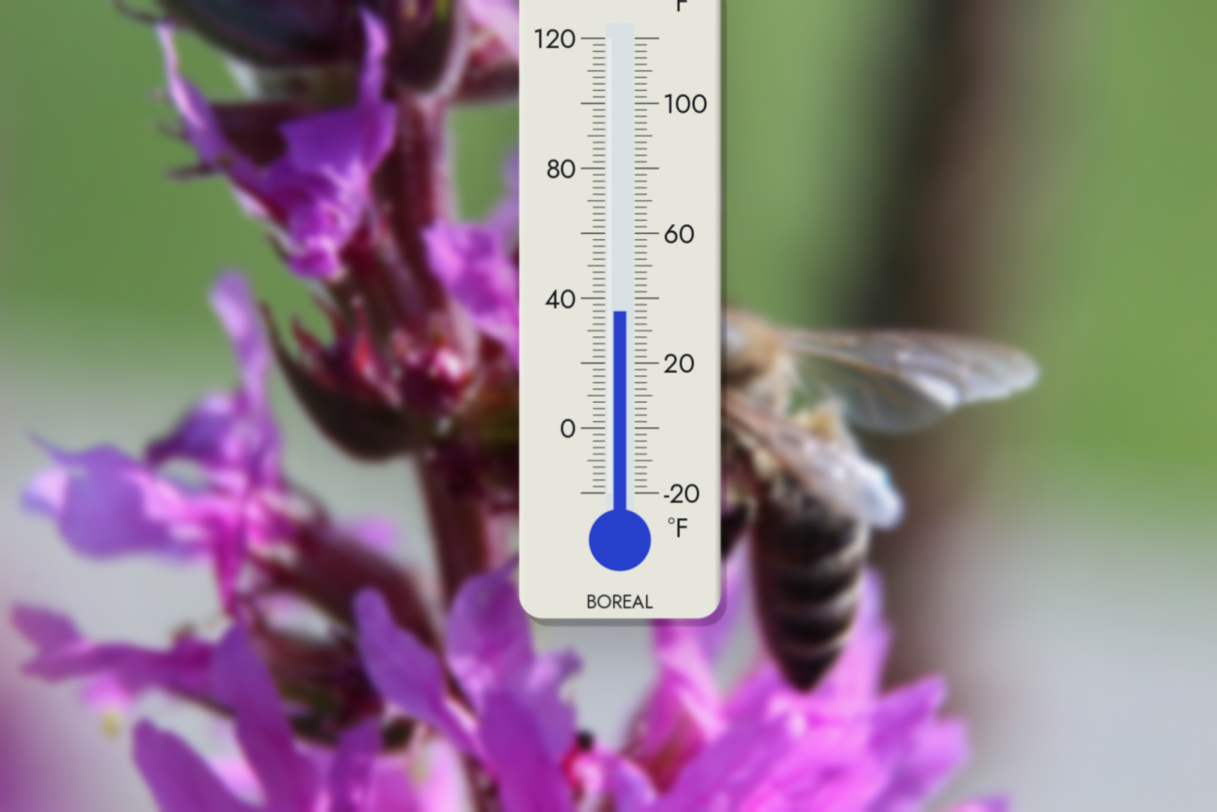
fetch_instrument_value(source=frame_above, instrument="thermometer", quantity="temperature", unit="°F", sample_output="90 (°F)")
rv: 36 (°F)
